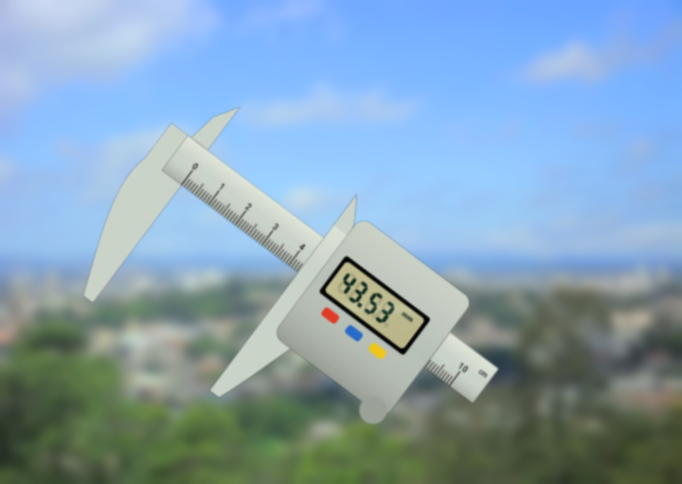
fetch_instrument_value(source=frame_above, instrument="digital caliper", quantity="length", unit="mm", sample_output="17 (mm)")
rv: 43.53 (mm)
